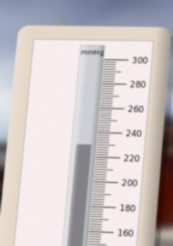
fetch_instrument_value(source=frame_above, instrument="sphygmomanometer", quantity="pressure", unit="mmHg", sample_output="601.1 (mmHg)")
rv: 230 (mmHg)
